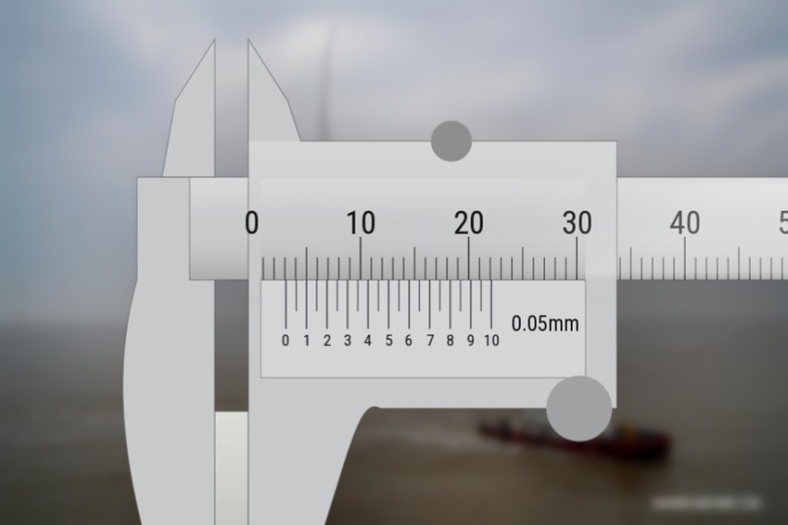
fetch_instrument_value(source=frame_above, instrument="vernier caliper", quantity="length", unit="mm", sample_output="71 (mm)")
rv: 3.1 (mm)
